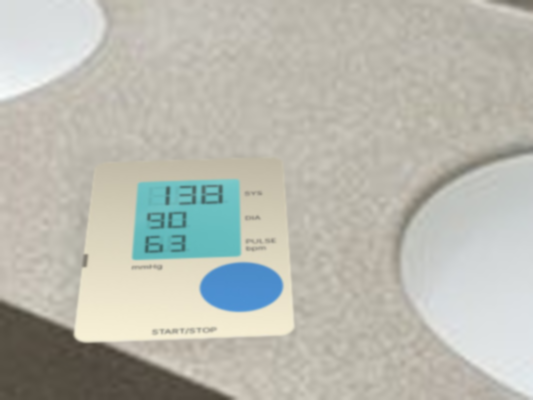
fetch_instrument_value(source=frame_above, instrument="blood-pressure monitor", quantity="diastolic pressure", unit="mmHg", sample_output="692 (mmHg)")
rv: 90 (mmHg)
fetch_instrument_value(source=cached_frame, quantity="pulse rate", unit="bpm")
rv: 63 (bpm)
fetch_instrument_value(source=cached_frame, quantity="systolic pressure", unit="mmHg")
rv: 138 (mmHg)
